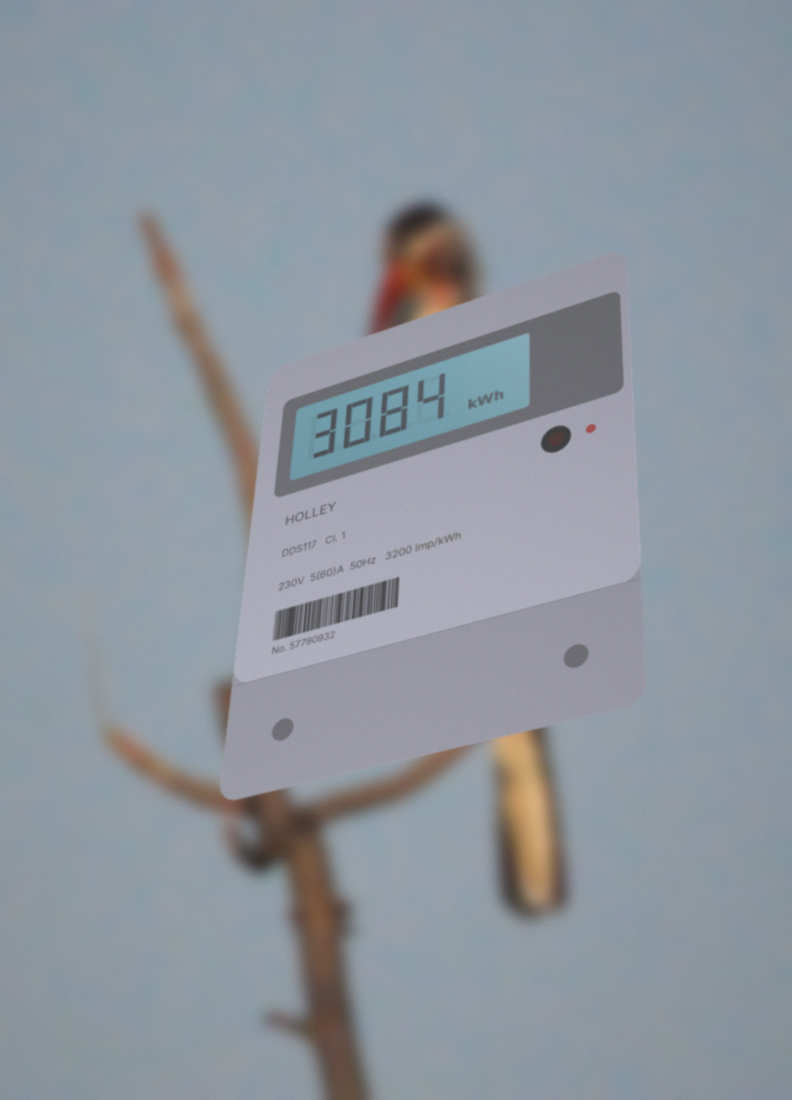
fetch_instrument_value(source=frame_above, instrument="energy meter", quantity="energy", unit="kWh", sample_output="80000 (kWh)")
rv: 3084 (kWh)
